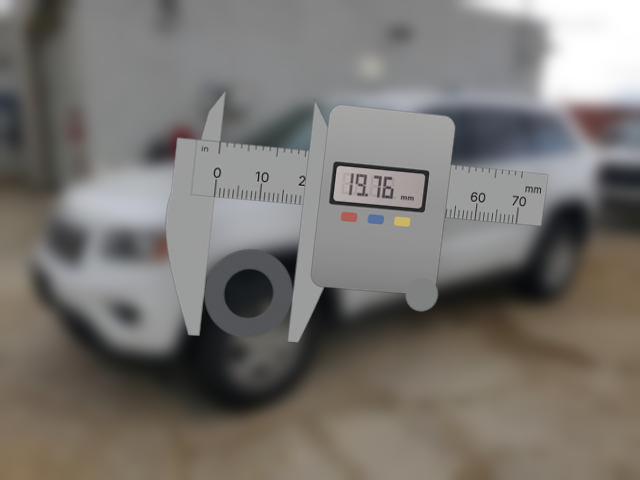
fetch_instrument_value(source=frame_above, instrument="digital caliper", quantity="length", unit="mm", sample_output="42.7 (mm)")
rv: 19.76 (mm)
